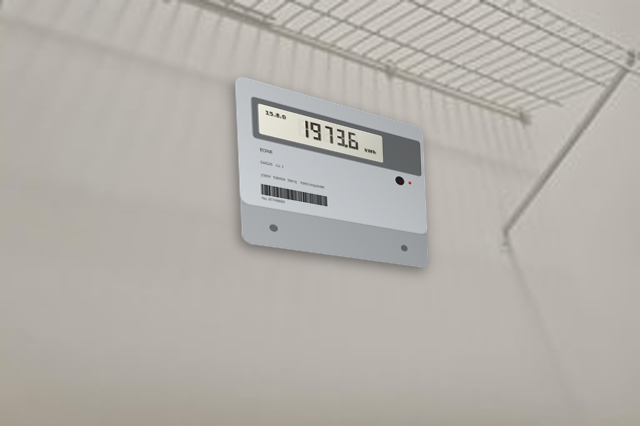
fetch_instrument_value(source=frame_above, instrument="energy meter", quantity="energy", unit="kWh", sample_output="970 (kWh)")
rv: 1973.6 (kWh)
